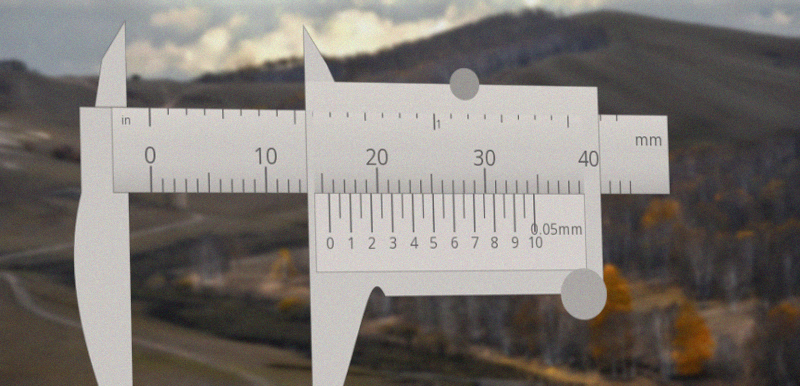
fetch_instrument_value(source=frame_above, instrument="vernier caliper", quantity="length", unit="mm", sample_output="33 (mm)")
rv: 15.6 (mm)
